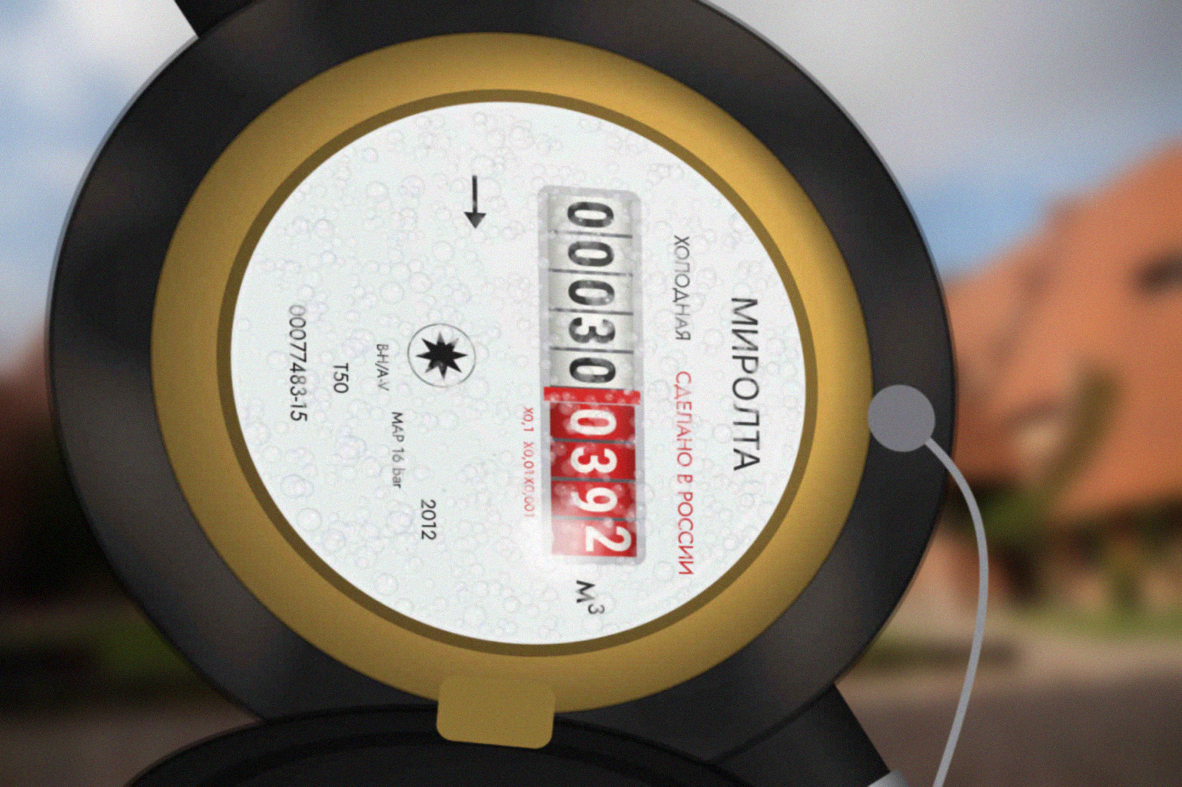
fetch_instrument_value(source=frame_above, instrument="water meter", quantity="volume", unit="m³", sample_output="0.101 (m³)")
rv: 30.0392 (m³)
